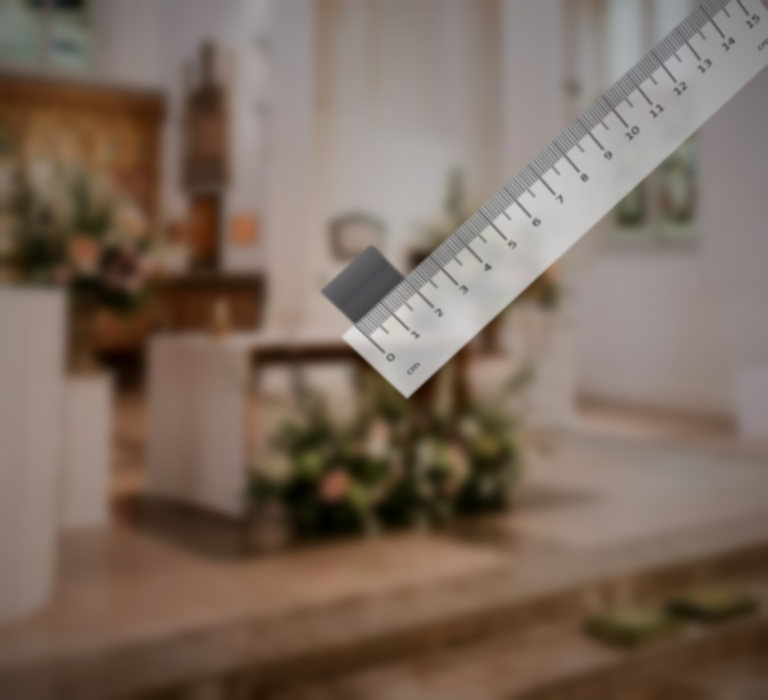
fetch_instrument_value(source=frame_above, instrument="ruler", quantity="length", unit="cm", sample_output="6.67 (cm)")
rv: 2 (cm)
